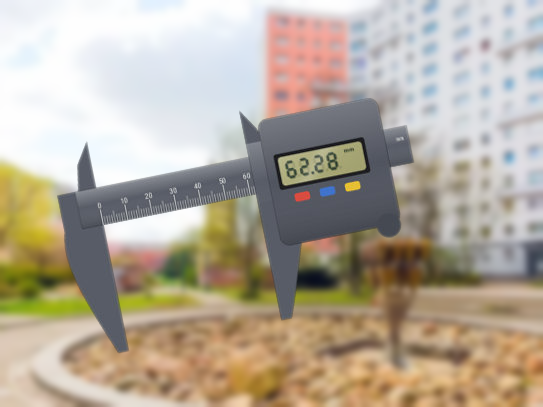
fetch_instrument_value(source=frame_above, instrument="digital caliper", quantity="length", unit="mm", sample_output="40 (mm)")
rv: 62.28 (mm)
